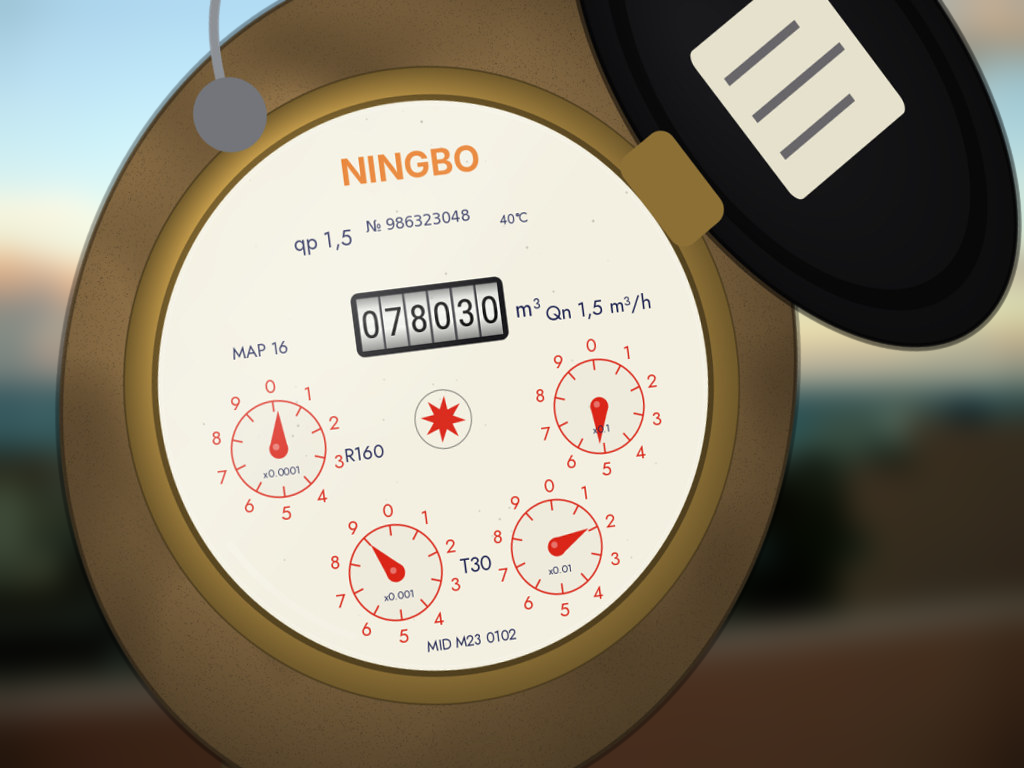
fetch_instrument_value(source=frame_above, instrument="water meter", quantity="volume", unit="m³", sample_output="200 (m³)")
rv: 78030.5190 (m³)
